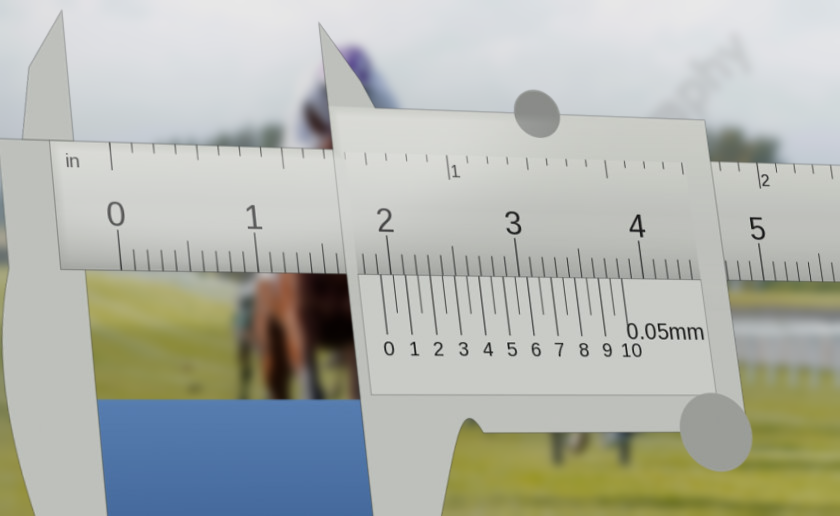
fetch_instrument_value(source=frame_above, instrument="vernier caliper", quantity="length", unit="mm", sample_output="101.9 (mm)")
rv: 19.2 (mm)
